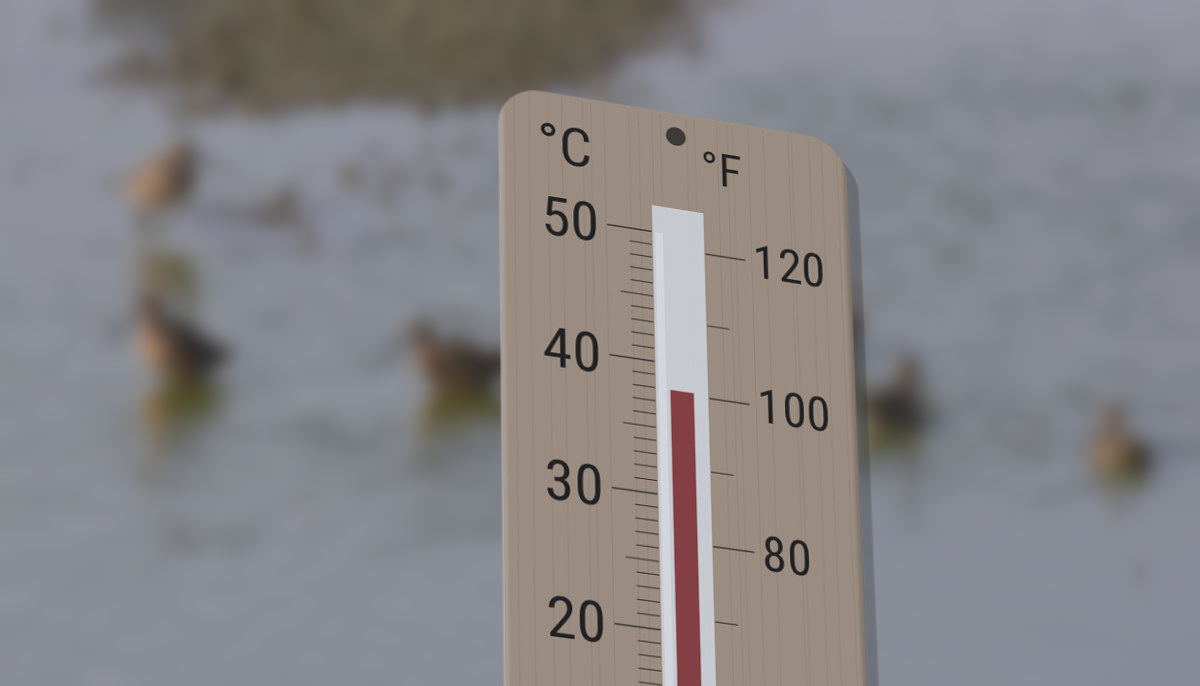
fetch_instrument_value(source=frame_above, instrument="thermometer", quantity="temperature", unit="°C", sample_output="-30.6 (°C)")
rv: 38 (°C)
